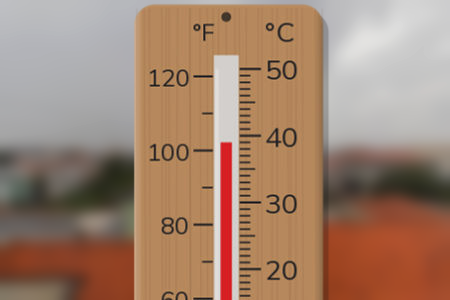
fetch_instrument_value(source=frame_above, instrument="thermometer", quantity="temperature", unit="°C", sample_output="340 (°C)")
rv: 39 (°C)
